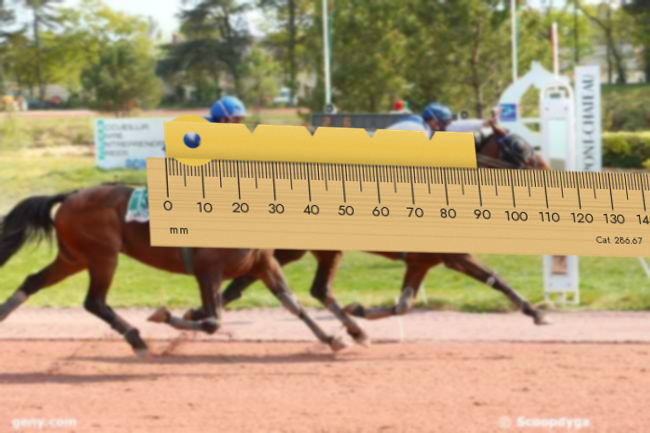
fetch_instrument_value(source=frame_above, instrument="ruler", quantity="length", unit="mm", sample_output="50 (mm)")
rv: 90 (mm)
